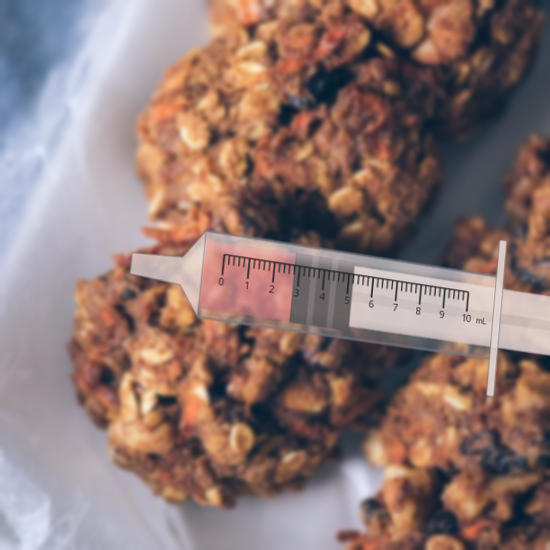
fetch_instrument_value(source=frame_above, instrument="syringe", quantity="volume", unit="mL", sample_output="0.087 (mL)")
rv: 2.8 (mL)
